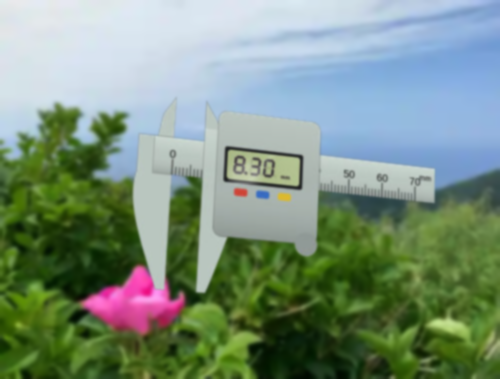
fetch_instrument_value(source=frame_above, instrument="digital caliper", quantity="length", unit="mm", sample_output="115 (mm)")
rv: 8.30 (mm)
